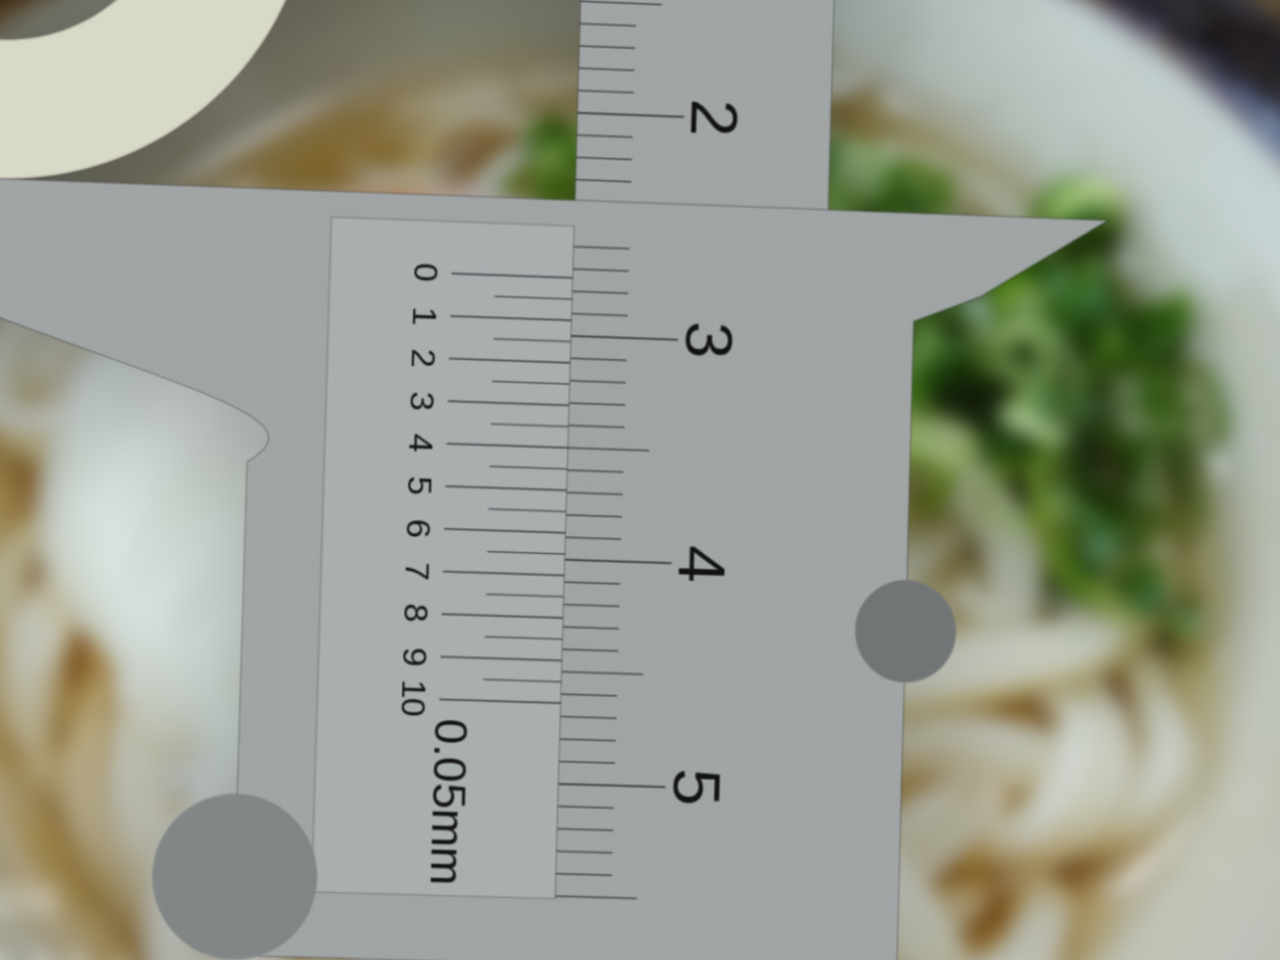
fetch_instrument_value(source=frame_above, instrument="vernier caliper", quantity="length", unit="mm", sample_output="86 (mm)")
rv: 27.4 (mm)
